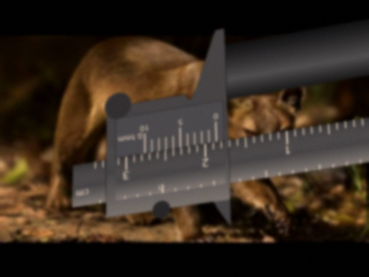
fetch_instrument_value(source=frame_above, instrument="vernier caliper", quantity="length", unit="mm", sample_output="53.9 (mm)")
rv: 18.6 (mm)
